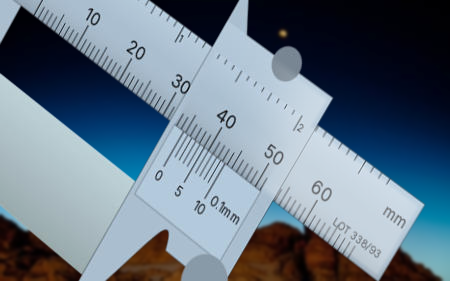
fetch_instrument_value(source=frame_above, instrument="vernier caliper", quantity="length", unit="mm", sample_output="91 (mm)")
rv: 34.6 (mm)
